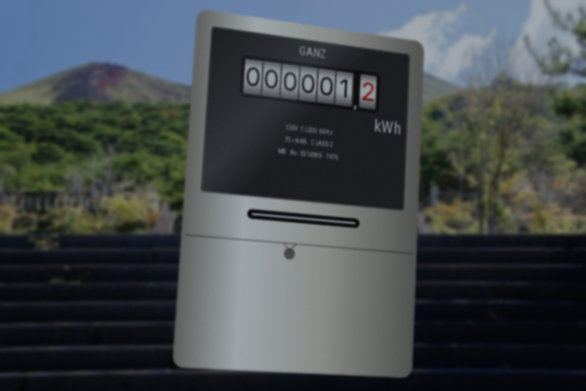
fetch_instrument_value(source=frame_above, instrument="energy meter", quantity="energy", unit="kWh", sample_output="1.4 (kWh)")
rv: 1.2 (kWh)
